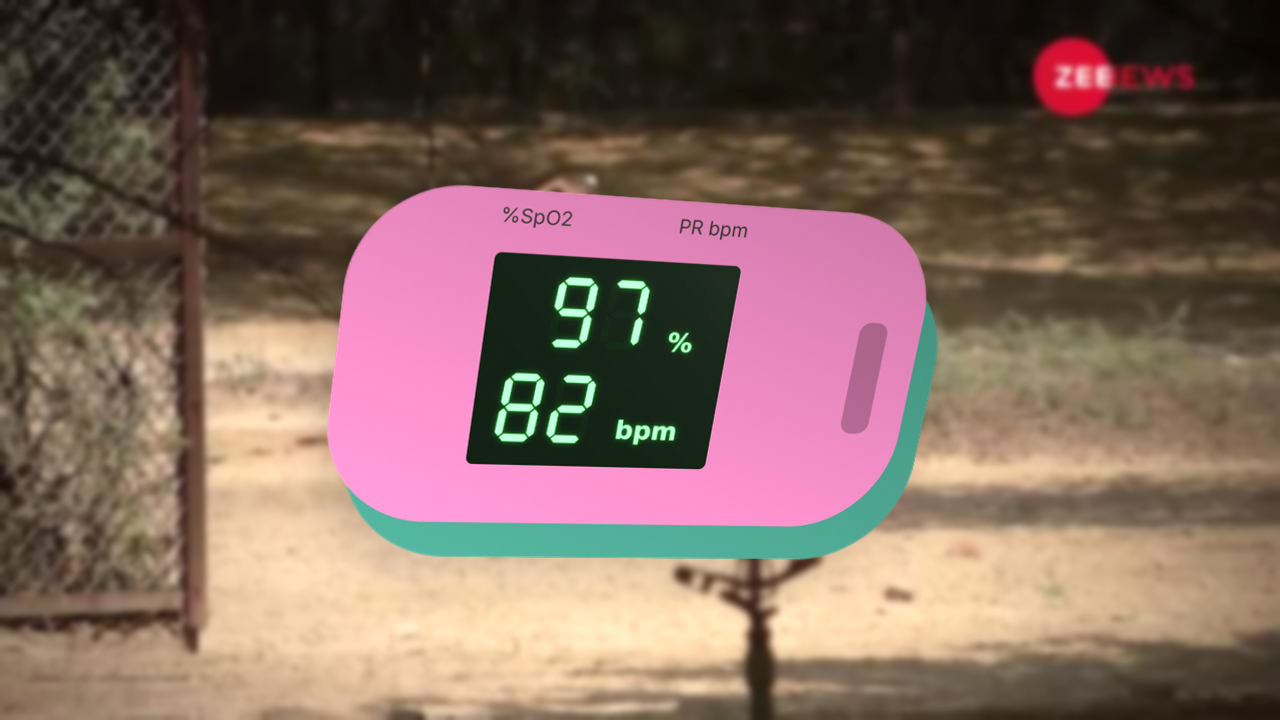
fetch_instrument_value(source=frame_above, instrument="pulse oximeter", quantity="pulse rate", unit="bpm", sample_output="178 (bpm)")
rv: 82 (bpm)
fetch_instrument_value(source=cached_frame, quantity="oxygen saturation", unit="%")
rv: 97 (%)
